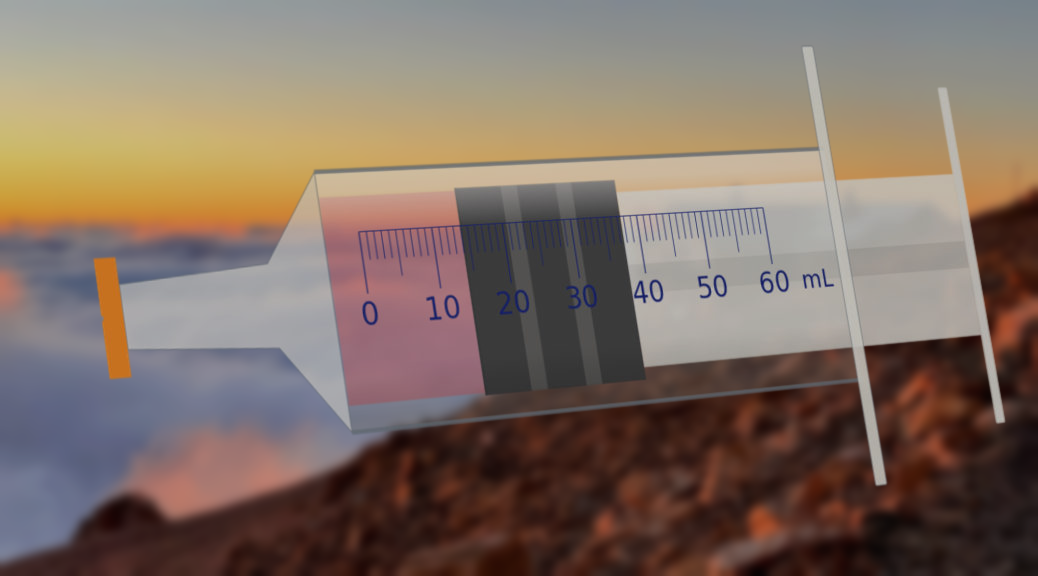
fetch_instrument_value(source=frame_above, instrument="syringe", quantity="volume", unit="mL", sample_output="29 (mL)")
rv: 14 (mL)
